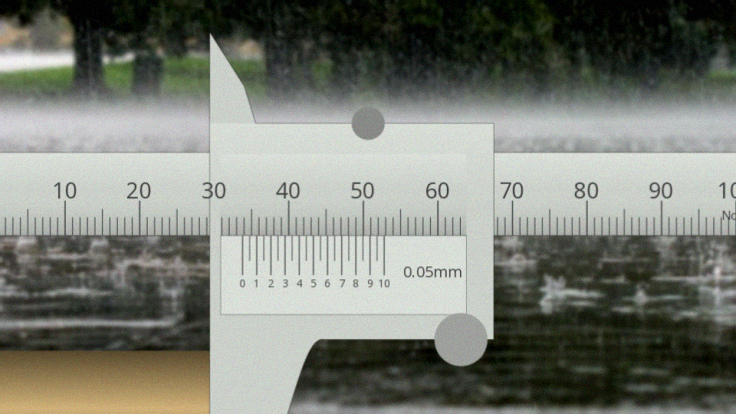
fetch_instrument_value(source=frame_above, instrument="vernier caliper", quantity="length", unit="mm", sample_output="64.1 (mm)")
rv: 33.8 (mm)
